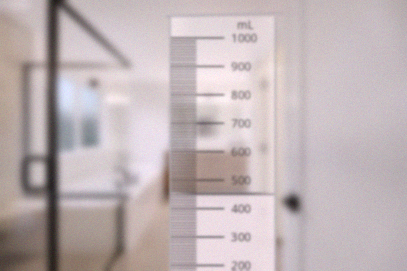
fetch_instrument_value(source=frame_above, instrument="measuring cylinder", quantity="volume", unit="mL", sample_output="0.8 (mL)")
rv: 450 (mL)
